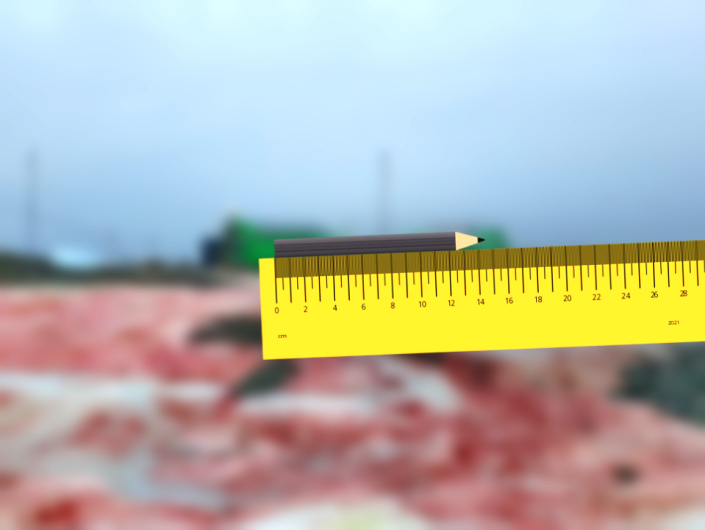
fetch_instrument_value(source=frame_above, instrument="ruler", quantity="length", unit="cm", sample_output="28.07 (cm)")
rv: 14.5 (cm)
